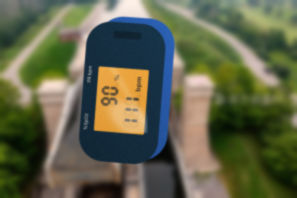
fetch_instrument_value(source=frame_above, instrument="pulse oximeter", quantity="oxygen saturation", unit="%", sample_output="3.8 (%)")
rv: 90 (%)
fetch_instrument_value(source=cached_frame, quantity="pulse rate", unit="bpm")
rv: 111 (bpm)
